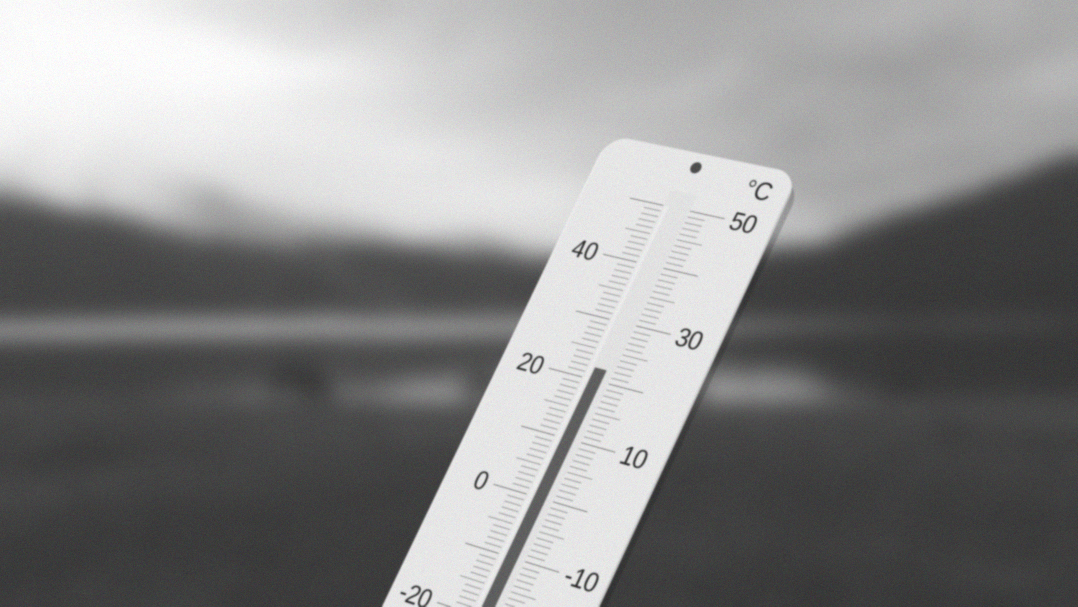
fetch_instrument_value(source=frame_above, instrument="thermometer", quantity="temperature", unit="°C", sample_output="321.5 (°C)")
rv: 22 (°C)
